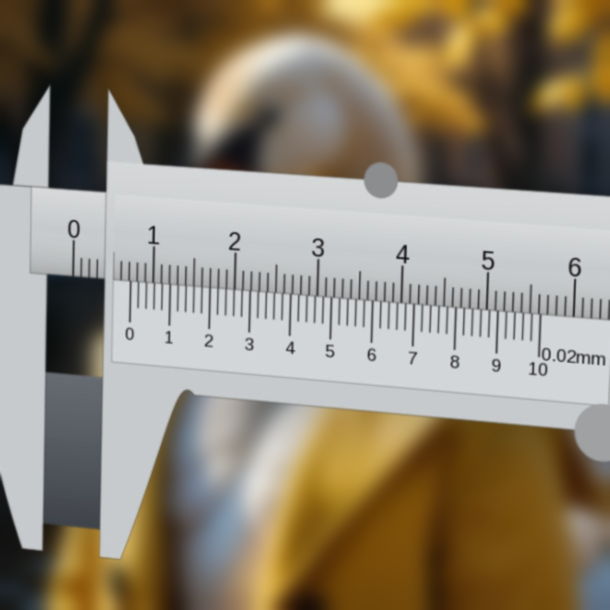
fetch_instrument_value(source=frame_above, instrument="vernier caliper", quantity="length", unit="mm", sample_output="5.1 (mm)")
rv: 7.2 (mm)
